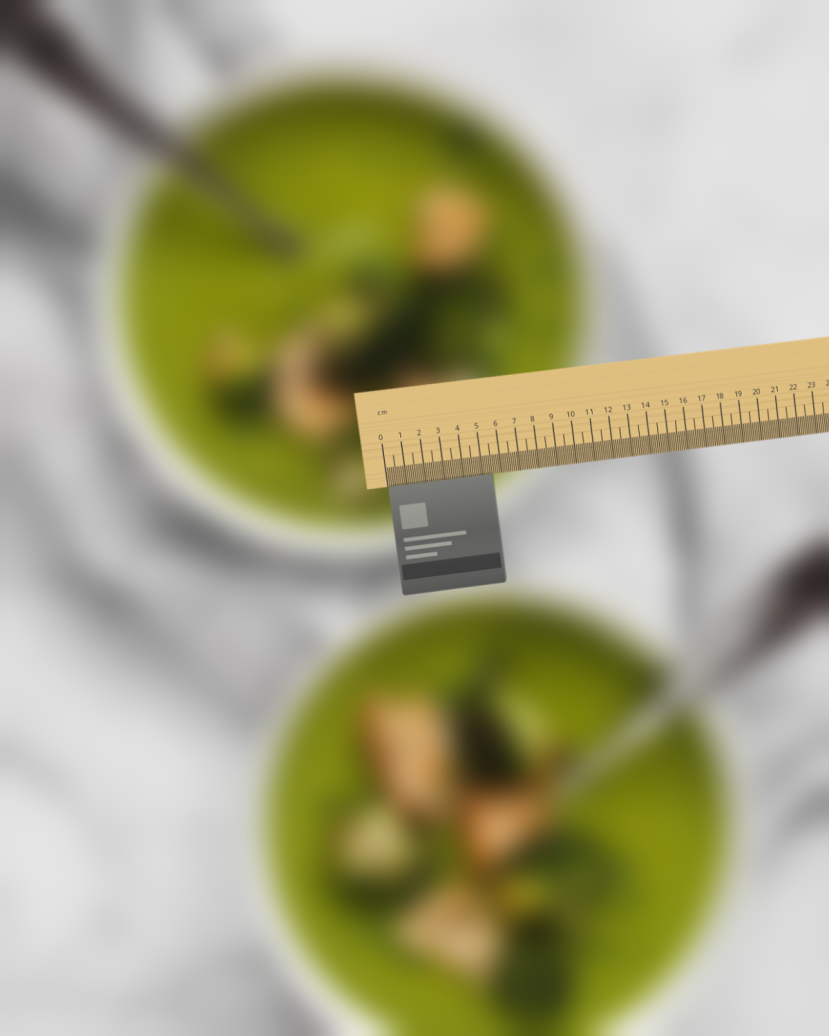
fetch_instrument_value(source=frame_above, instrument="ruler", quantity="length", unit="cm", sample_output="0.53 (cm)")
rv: 5.5 (cm)
